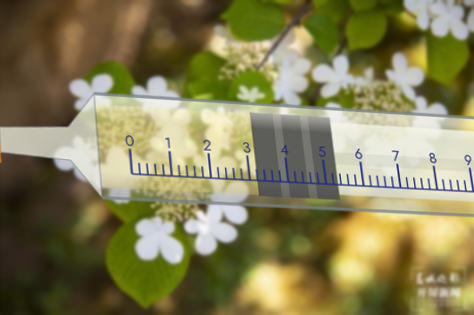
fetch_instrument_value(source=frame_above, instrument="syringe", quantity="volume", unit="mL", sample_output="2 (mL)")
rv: 3.2 (mL)
